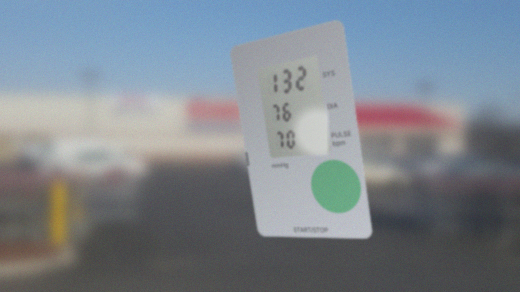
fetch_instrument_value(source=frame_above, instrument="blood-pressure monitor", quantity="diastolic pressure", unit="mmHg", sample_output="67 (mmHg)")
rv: 76 (mmHg)
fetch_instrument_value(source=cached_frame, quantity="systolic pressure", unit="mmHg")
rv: 132 (mmHg)
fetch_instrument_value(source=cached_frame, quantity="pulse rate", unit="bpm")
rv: 70 (bpm)
